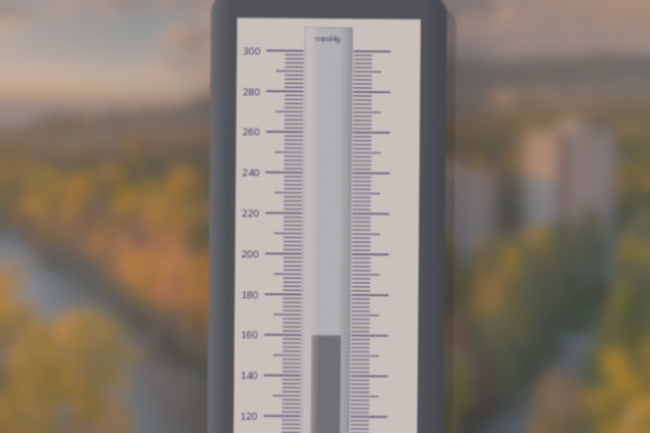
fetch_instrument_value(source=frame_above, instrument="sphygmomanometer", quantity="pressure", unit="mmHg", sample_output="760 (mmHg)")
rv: 160 (mmHg)
